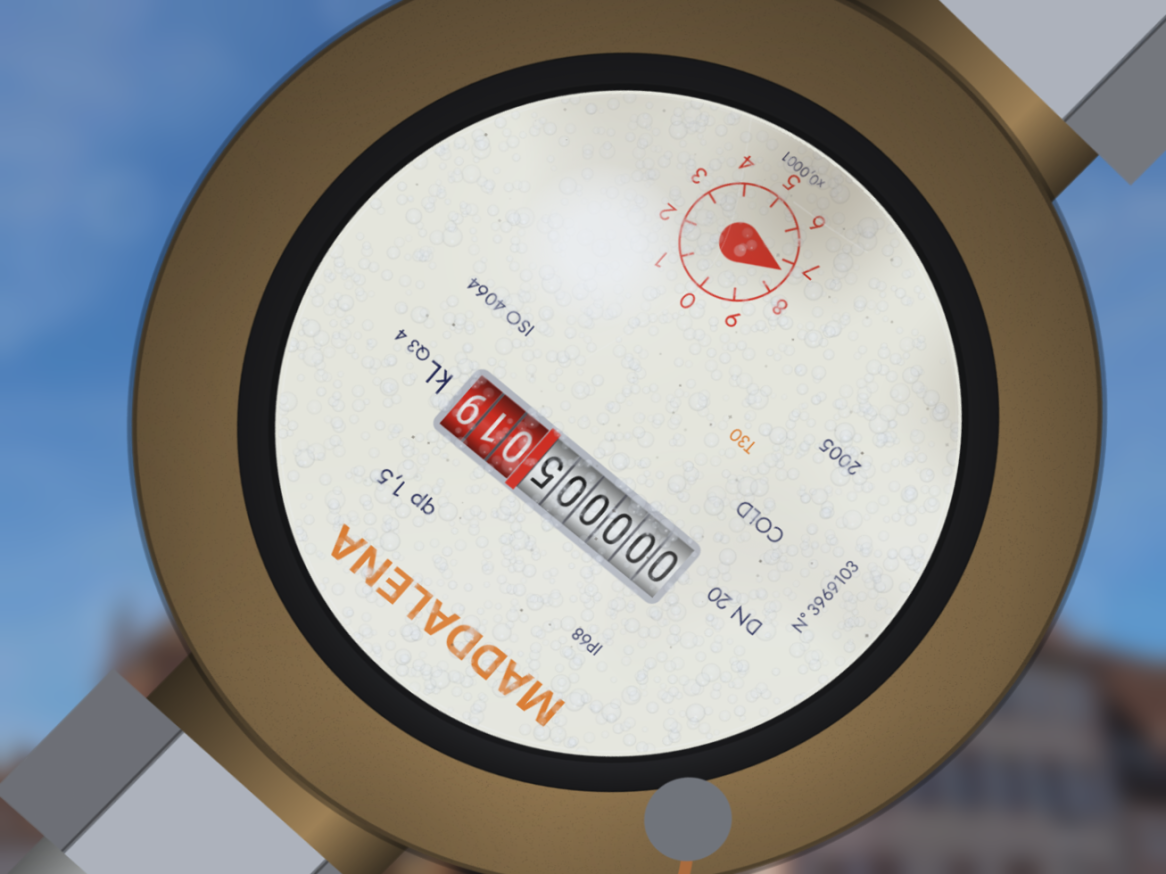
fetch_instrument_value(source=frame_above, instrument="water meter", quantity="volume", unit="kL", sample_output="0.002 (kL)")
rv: 5.0197 (kL)
